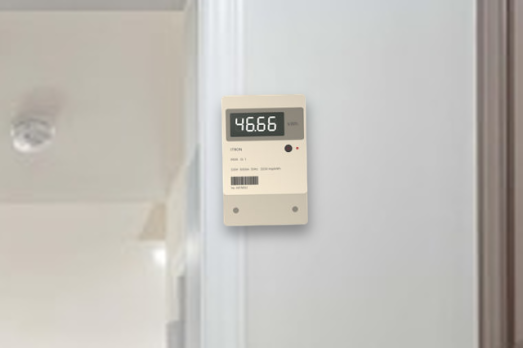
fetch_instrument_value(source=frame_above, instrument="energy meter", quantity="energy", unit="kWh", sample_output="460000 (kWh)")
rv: 46.66 (kWh)
